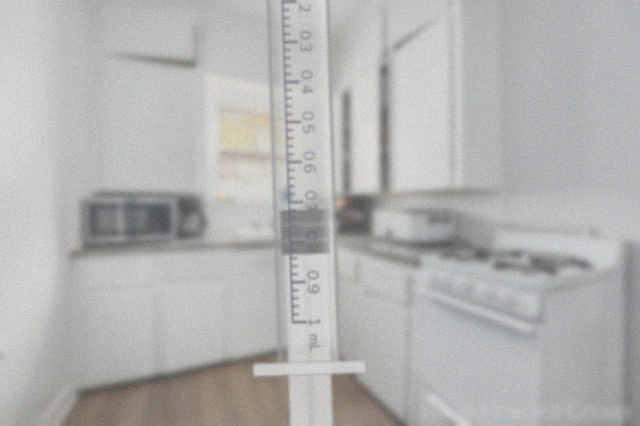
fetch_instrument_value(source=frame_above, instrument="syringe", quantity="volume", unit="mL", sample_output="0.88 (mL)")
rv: 0.72 (mL)
